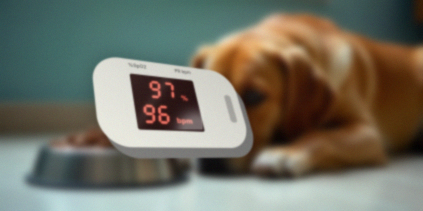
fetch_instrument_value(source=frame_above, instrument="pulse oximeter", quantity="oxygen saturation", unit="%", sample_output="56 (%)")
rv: 97 (%)
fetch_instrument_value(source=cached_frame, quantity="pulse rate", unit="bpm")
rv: 96 (bpm)
